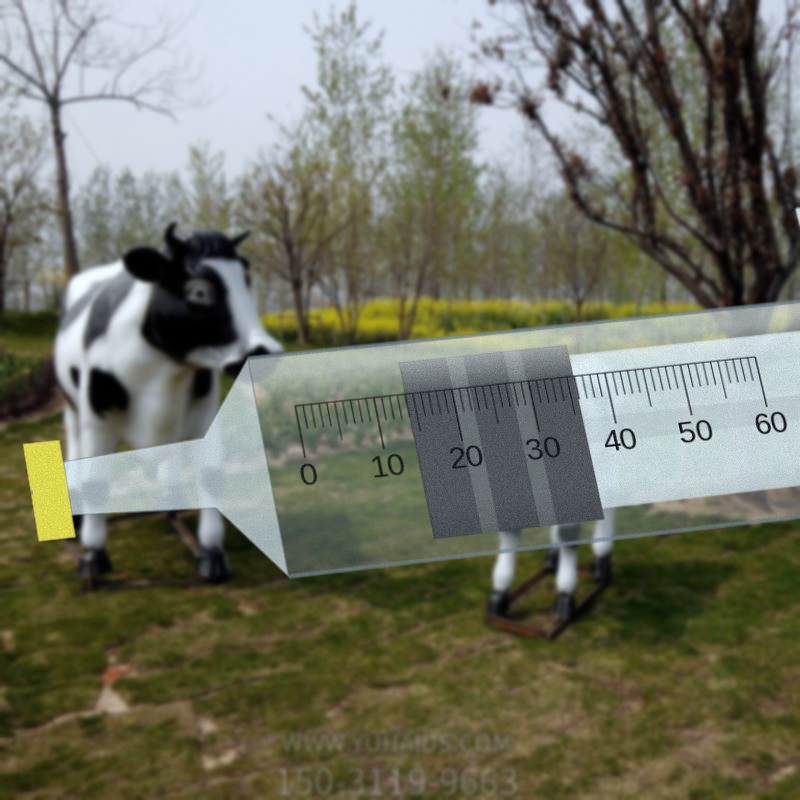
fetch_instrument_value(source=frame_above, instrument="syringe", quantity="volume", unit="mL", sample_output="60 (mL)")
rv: 14 (mL)
